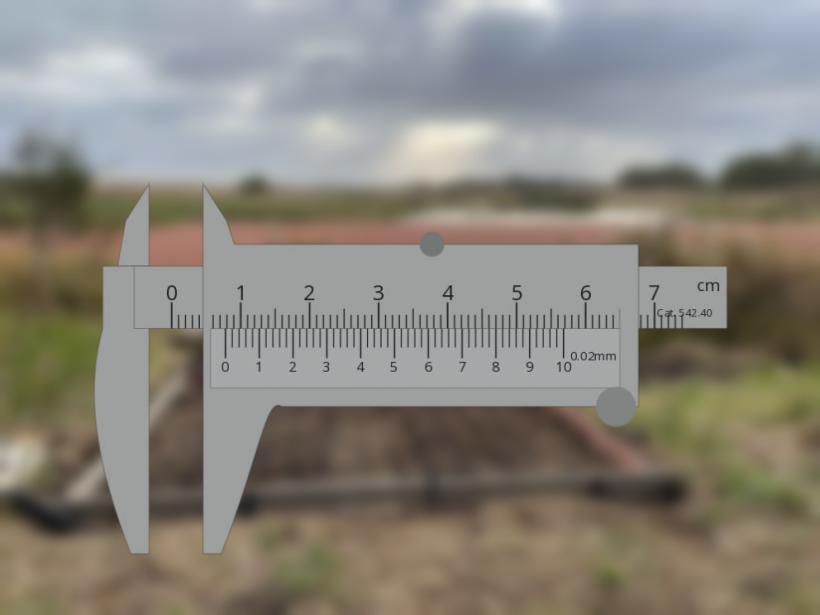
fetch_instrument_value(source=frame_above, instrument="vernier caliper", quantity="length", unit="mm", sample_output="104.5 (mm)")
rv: 7.8 (mm)
